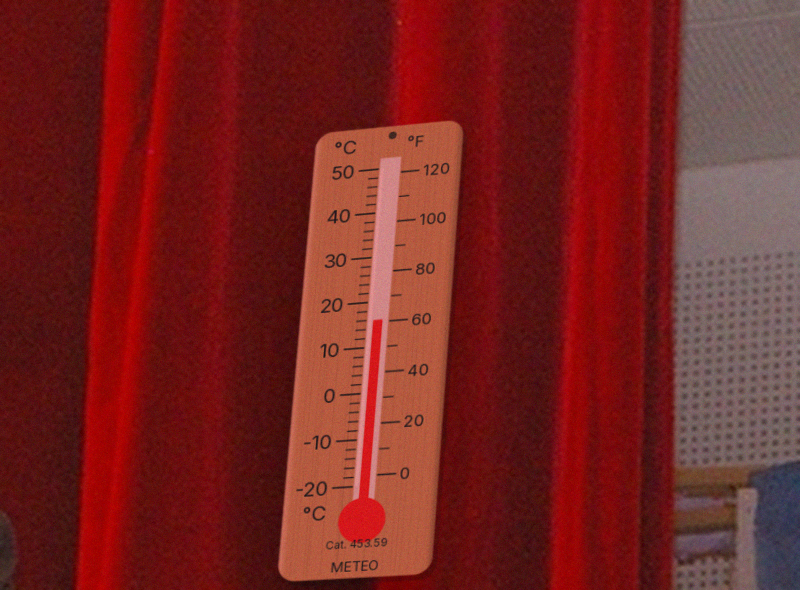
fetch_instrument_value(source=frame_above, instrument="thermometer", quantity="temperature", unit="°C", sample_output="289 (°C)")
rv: 16 (°C)
